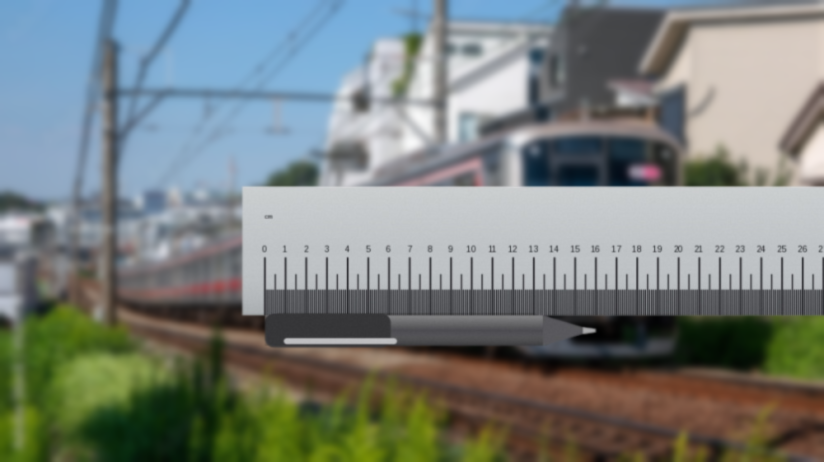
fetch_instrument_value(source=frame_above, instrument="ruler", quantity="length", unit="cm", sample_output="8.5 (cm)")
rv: 16 (cm)
